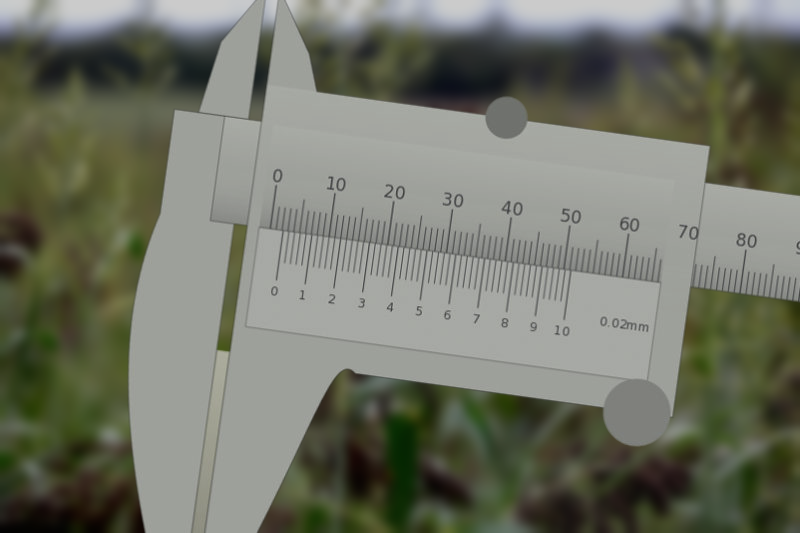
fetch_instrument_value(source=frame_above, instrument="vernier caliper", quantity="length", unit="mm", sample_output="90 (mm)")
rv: 2.2 (mm)
